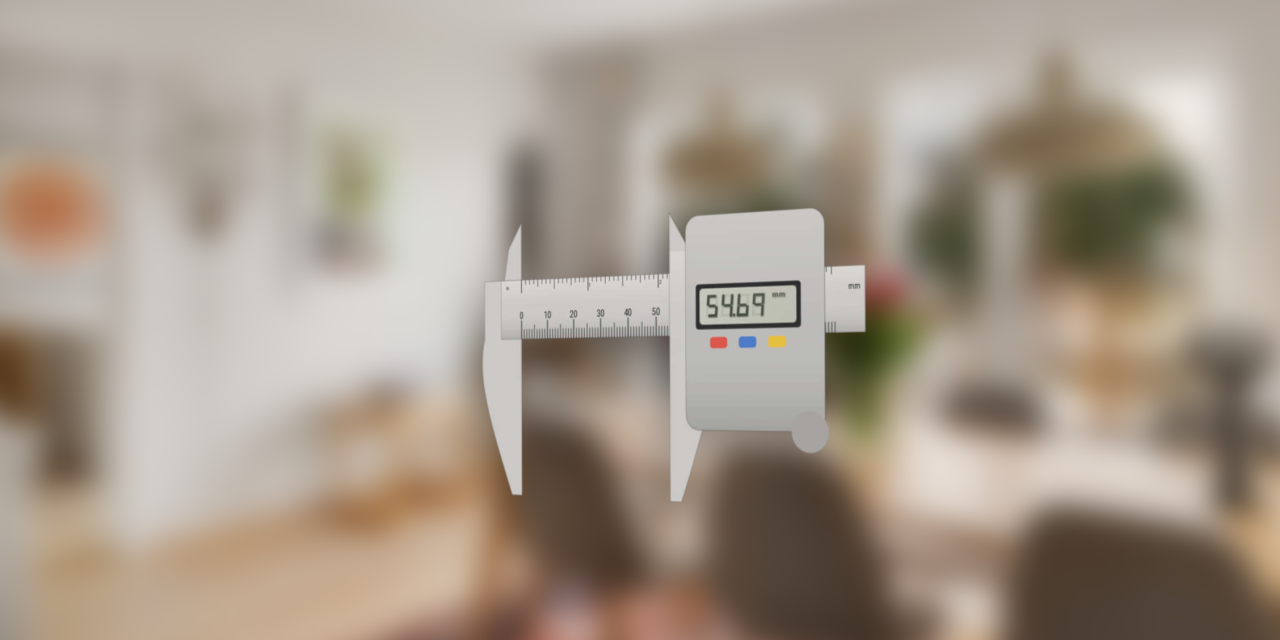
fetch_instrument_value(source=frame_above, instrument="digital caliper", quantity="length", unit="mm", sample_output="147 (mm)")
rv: 54.69 (mm)
